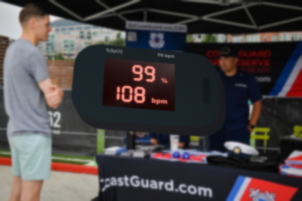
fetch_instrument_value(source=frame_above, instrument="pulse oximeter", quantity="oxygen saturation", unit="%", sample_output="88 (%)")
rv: 99 (%)
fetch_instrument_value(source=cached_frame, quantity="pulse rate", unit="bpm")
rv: 108 (bpm)
